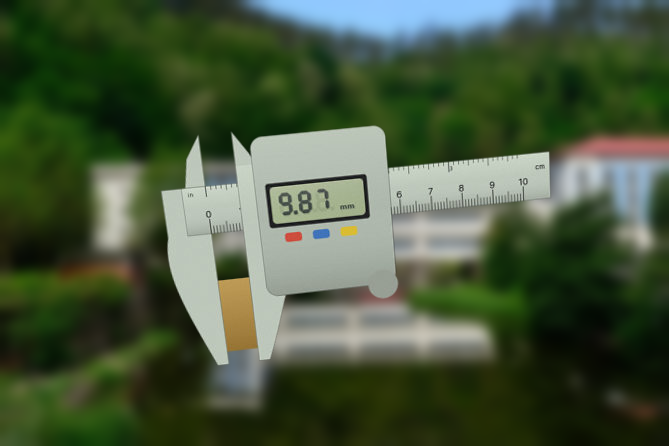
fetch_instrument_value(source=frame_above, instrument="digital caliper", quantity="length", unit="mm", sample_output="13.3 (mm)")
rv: 9.87 (mm)
